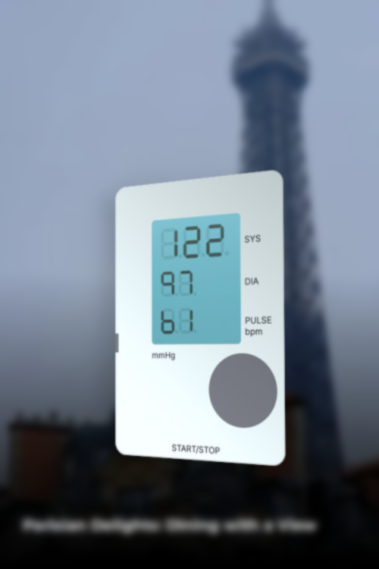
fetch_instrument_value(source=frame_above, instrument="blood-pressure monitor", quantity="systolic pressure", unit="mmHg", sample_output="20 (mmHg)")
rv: 122 (mmHg)
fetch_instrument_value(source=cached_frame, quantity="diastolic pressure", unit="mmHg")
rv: 97 (mmHg)
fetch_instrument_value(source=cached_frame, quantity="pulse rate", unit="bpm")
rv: 61 (bpm)
